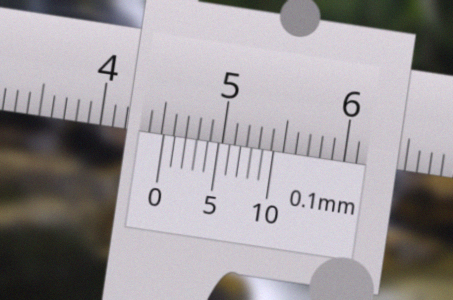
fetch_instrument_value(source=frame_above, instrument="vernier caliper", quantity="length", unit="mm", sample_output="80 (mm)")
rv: 45.2 (mm)
